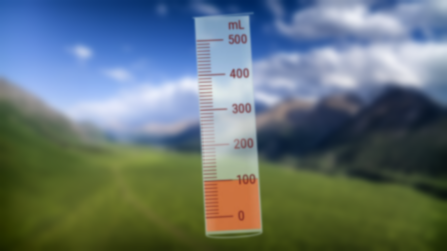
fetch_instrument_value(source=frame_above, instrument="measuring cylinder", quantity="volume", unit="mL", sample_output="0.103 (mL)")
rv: 100 (mL)
